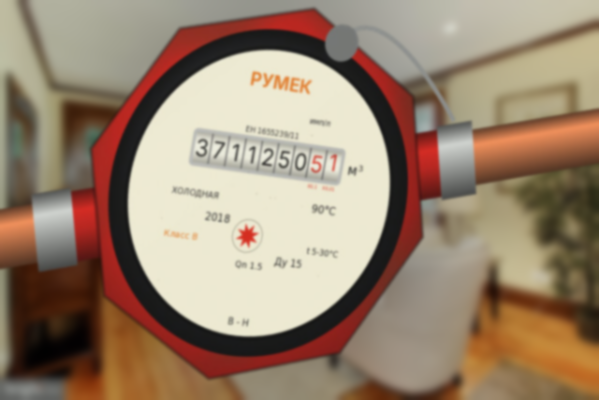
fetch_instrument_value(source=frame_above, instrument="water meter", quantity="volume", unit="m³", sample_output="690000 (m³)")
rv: 3711250.51 (m³)
